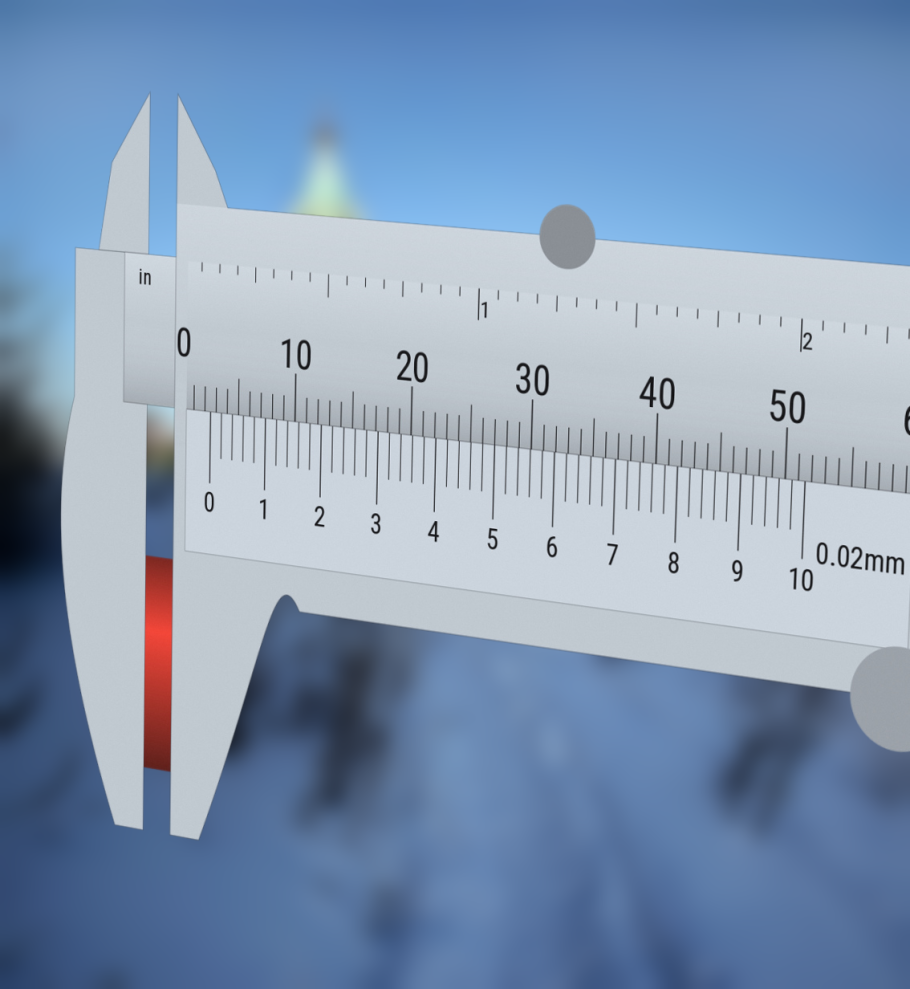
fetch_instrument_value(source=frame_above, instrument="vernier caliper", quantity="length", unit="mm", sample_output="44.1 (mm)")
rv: 2.5 (mm)
